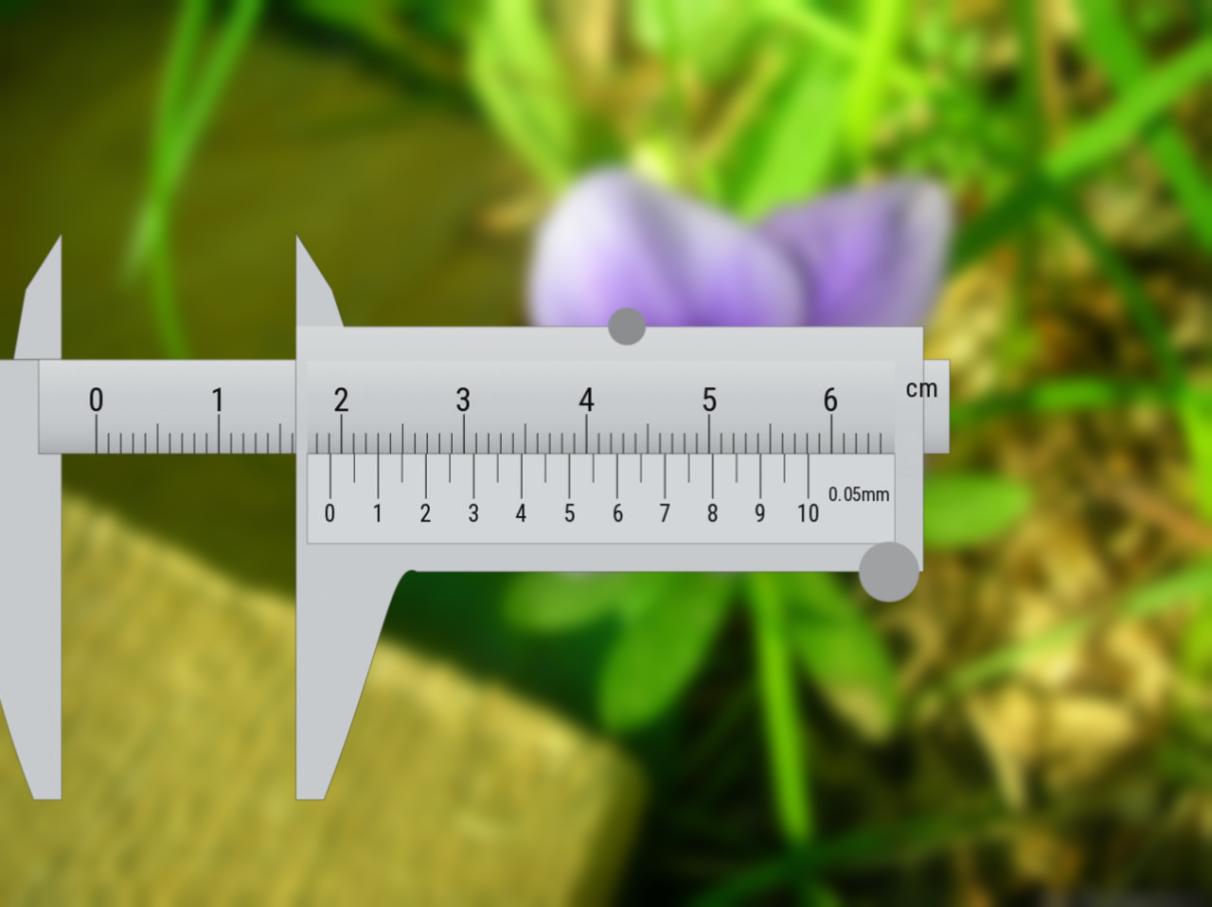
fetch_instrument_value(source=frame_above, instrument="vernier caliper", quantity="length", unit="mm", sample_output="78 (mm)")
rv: 19.1 (mm)
